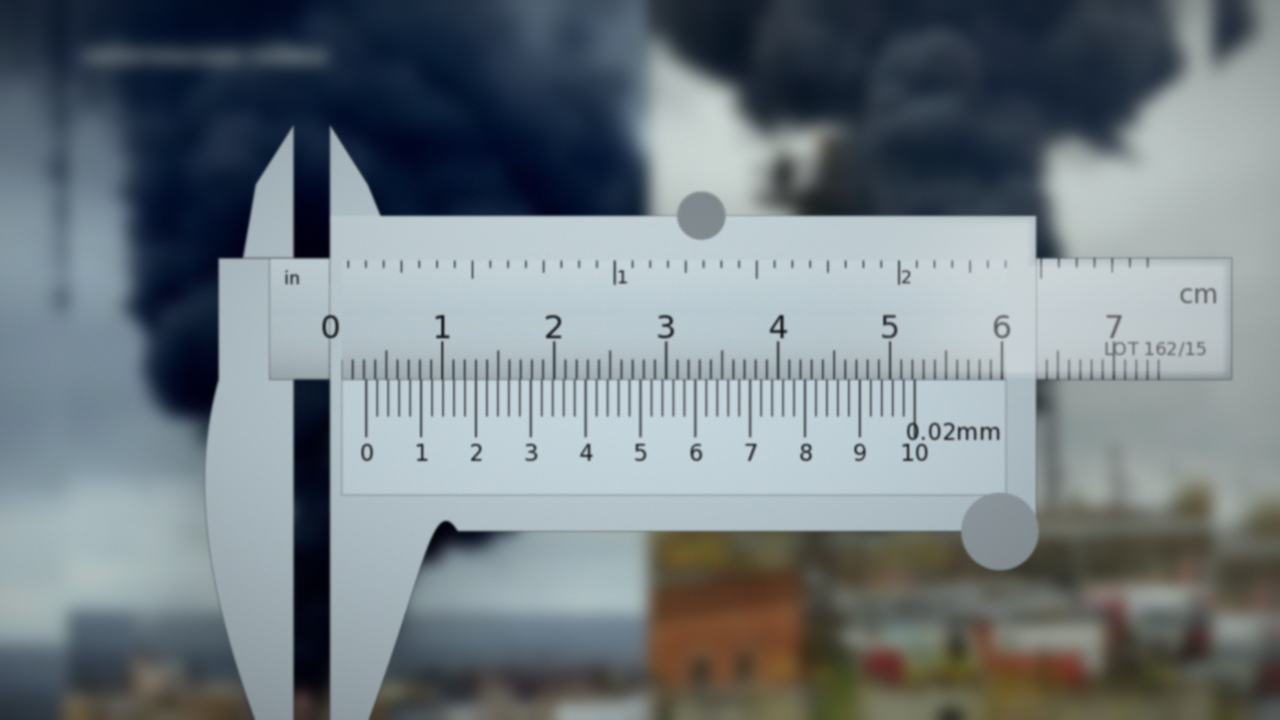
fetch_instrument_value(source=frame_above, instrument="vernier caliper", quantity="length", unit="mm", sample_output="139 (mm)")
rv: 3.2 (mm)
